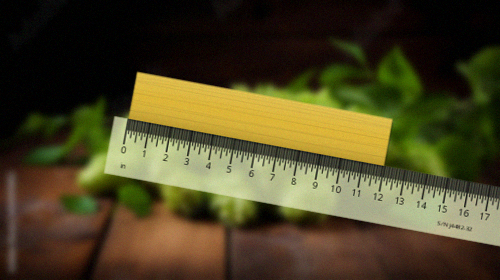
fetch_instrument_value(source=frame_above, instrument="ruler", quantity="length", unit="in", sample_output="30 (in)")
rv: 12 (in)
